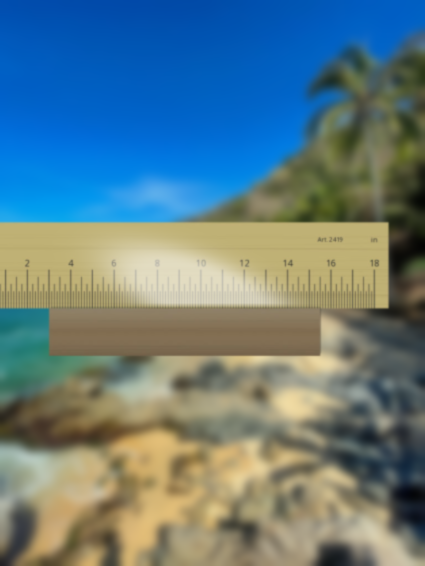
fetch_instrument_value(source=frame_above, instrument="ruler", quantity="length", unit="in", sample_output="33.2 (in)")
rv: 12.5 (in)
